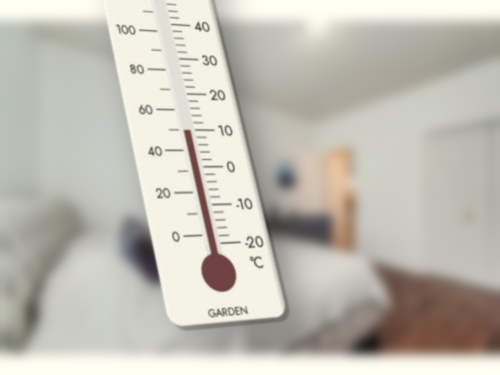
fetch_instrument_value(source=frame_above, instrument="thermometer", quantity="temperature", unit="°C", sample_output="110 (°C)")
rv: 10 (°C)
